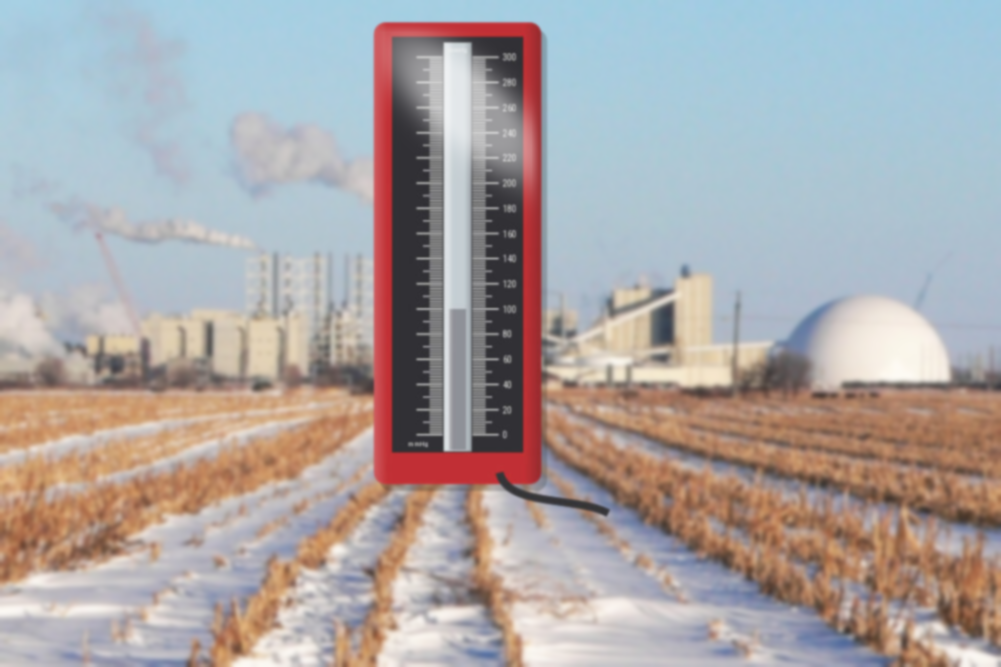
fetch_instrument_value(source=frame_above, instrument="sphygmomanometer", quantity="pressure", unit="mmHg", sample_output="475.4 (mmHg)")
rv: 100 (mmHg)
